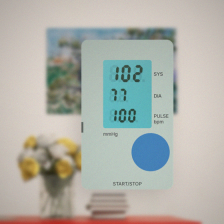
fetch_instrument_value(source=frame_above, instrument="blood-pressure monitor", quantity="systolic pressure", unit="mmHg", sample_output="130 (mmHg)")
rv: 102 (mmHg)
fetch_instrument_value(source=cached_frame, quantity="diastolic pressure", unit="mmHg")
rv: 77 (mmHg)
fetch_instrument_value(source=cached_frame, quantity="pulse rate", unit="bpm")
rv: 100 (bpm)
